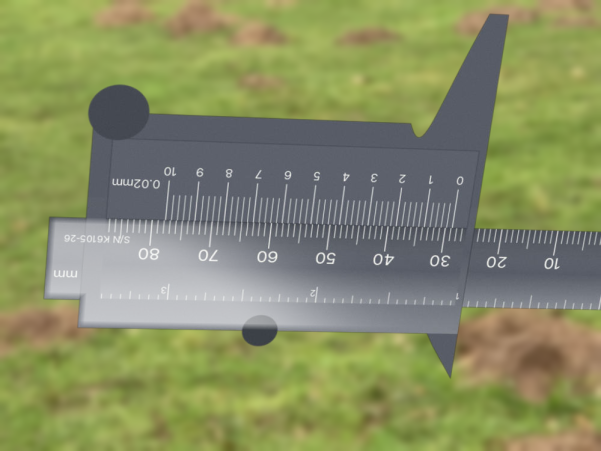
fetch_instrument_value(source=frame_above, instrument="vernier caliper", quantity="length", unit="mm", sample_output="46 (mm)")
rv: 28.8 (mm)
